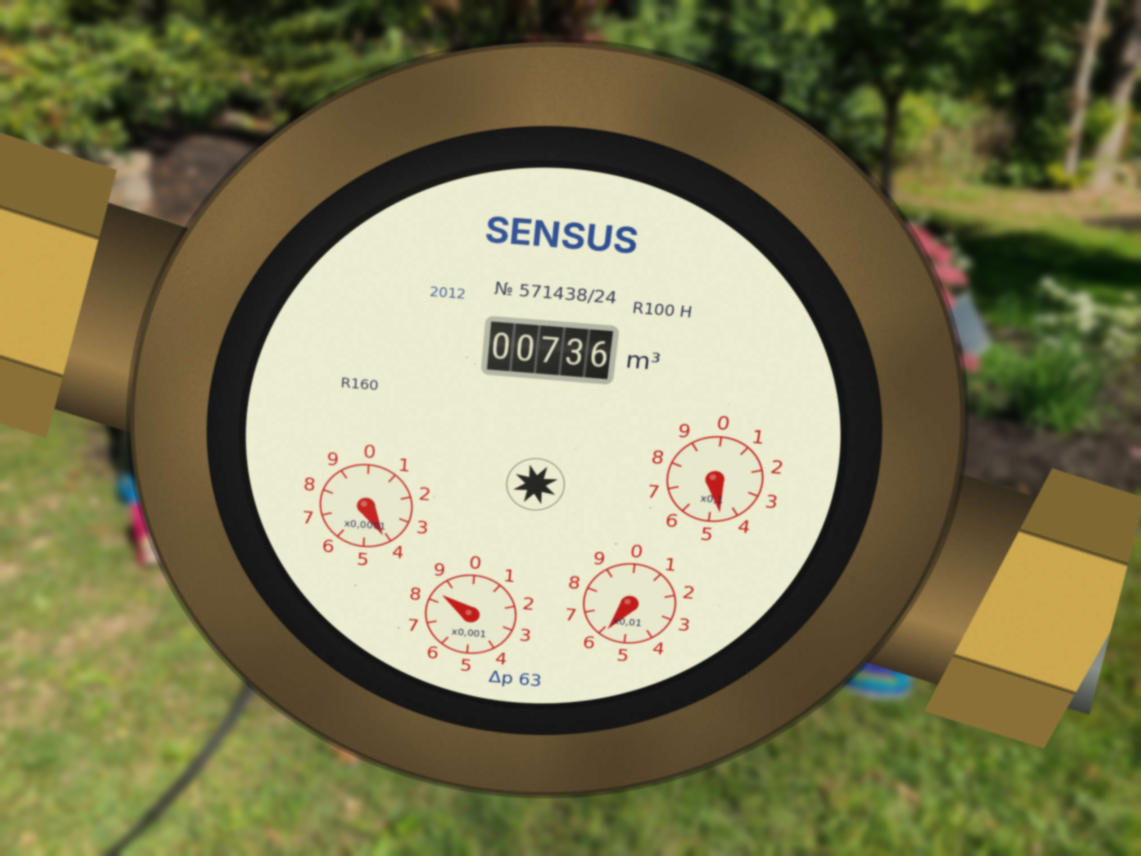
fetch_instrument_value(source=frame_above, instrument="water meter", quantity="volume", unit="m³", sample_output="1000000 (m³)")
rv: 736.4584 (m³)
